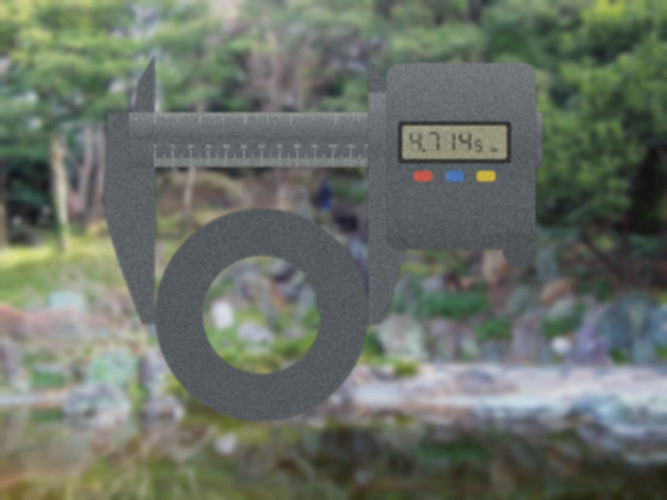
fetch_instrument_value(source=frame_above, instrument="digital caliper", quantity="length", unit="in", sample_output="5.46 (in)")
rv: 4.7145 (in)
